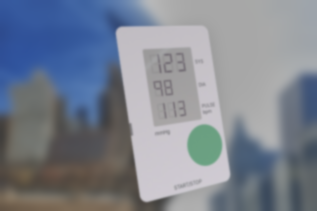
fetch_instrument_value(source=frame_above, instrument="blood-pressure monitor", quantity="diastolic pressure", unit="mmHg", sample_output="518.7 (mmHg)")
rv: 98 (mmHg)
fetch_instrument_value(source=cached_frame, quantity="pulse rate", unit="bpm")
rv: 113 (bpm)
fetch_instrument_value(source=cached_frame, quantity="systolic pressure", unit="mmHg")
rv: 123 (mmHg)
